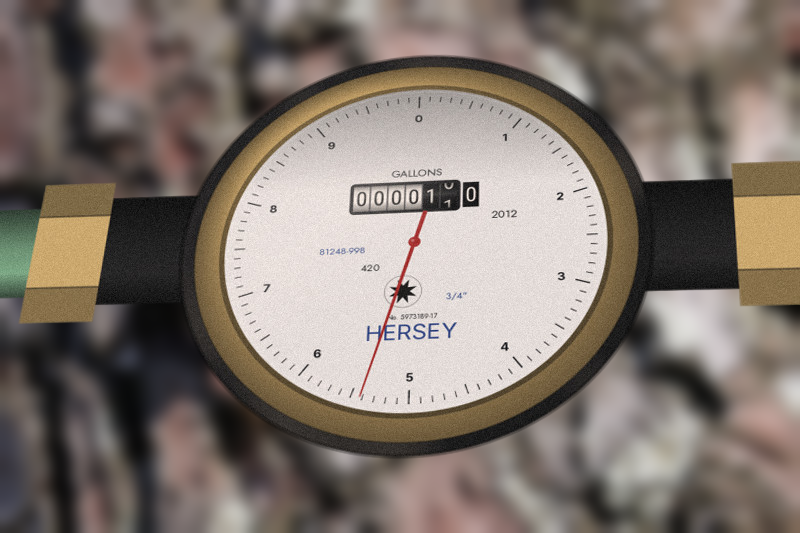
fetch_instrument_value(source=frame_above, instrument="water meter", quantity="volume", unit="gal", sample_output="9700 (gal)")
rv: 105.4 (gal)
